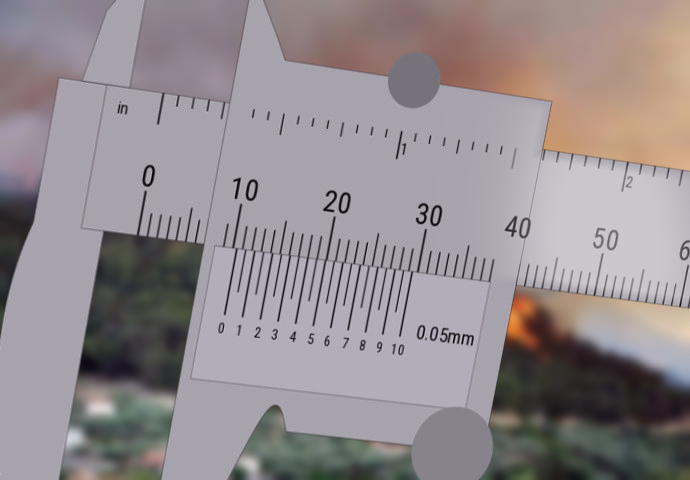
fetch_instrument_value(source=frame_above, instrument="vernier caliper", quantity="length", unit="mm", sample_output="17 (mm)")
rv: 10.4 (mm)
